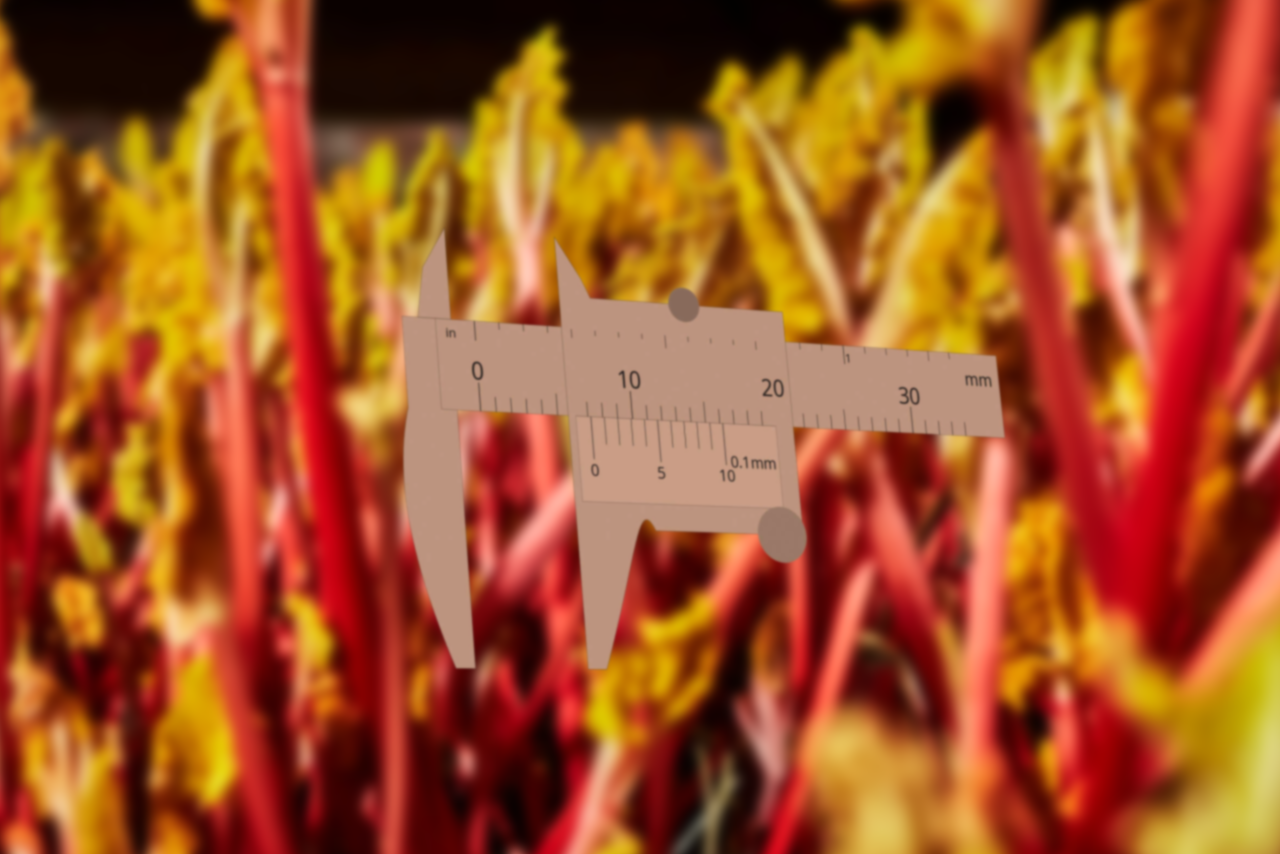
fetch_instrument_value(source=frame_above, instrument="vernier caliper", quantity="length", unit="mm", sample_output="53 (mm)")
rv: 7.2 (mm)
